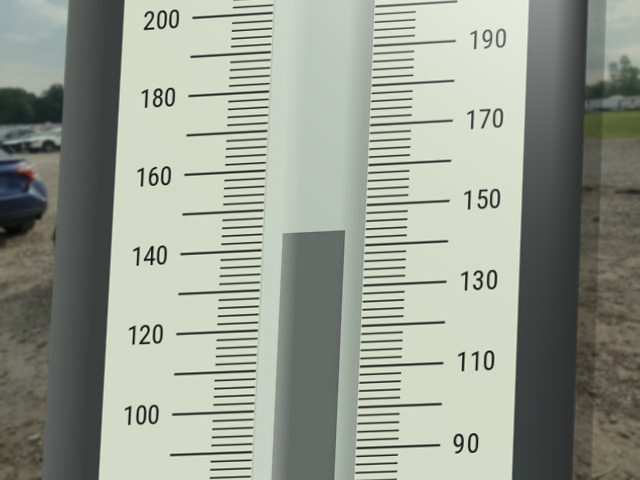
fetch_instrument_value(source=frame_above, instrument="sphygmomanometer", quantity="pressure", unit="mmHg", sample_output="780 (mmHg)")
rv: 144 (mmHg)
